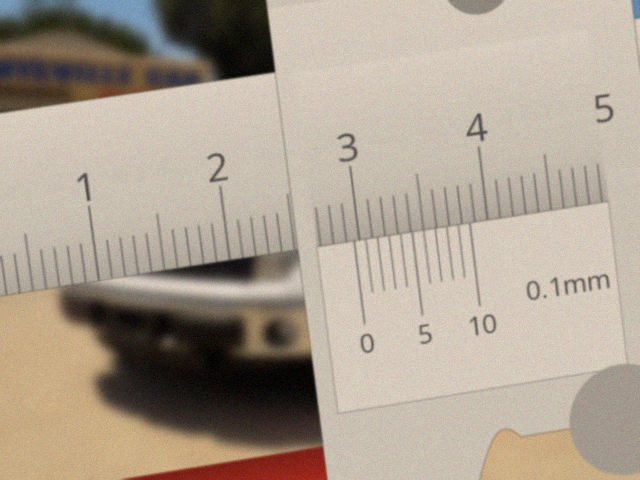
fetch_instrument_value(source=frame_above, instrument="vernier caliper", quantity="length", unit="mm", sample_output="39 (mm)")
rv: 29.6 (mm)
